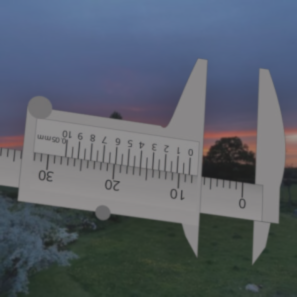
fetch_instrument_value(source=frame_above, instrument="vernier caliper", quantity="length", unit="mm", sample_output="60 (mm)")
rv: 8.4 (mm)
